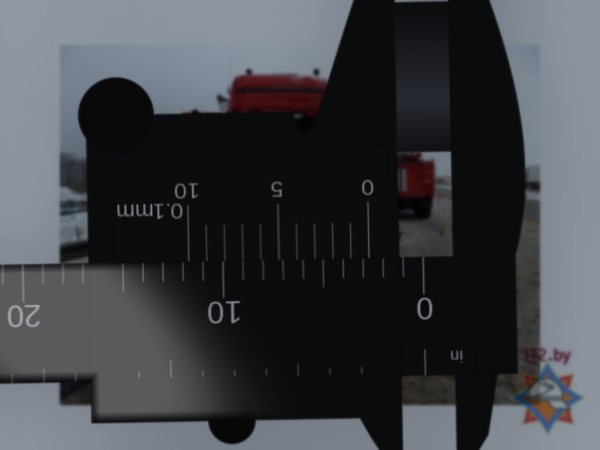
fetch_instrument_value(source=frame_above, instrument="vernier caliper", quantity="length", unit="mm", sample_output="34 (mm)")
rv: 2.7 (mm)
